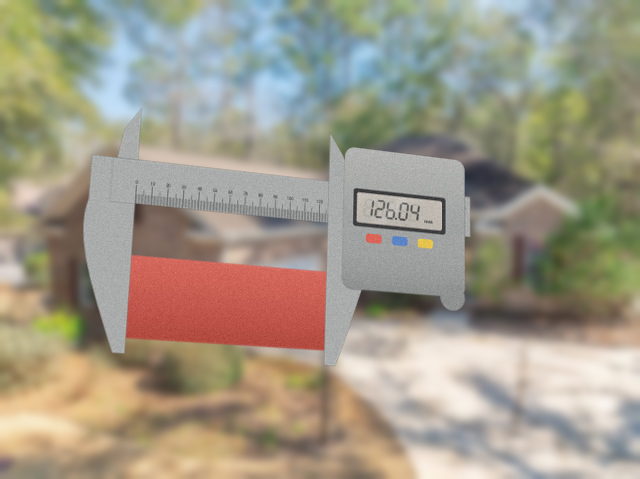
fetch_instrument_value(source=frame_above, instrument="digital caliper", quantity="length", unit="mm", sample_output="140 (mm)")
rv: 126.04 (mm)
